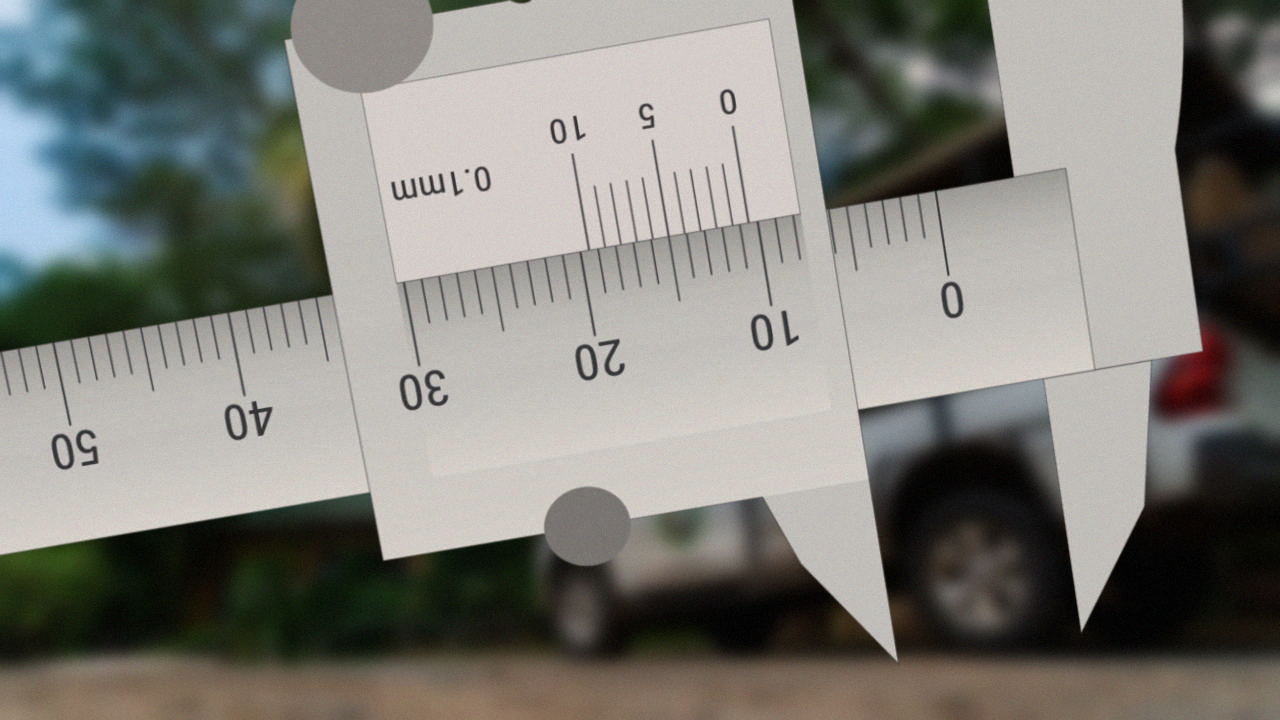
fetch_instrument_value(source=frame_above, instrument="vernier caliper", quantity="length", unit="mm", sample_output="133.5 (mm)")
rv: 10.5 (mm)
